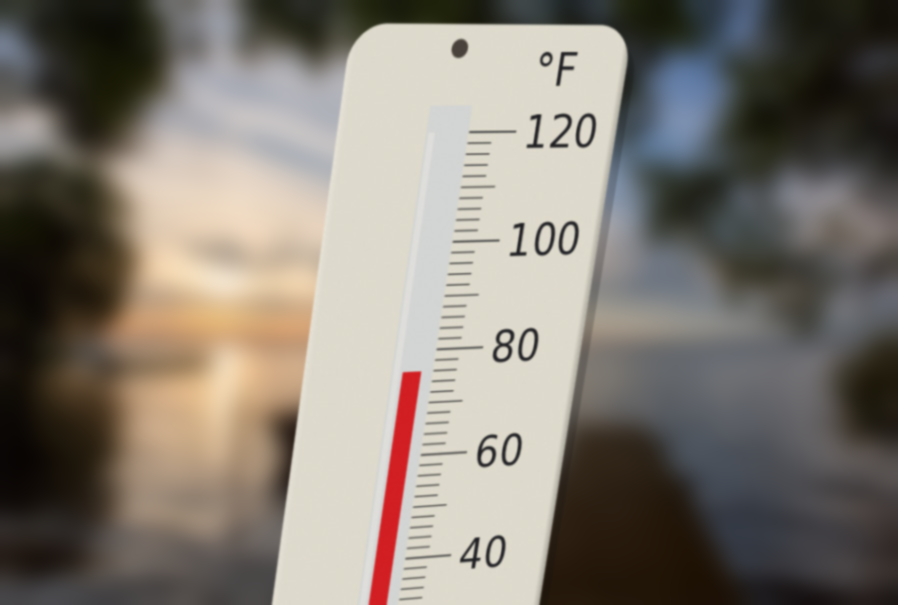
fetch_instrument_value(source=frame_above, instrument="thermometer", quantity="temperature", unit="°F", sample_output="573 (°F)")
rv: 76 (°F)
